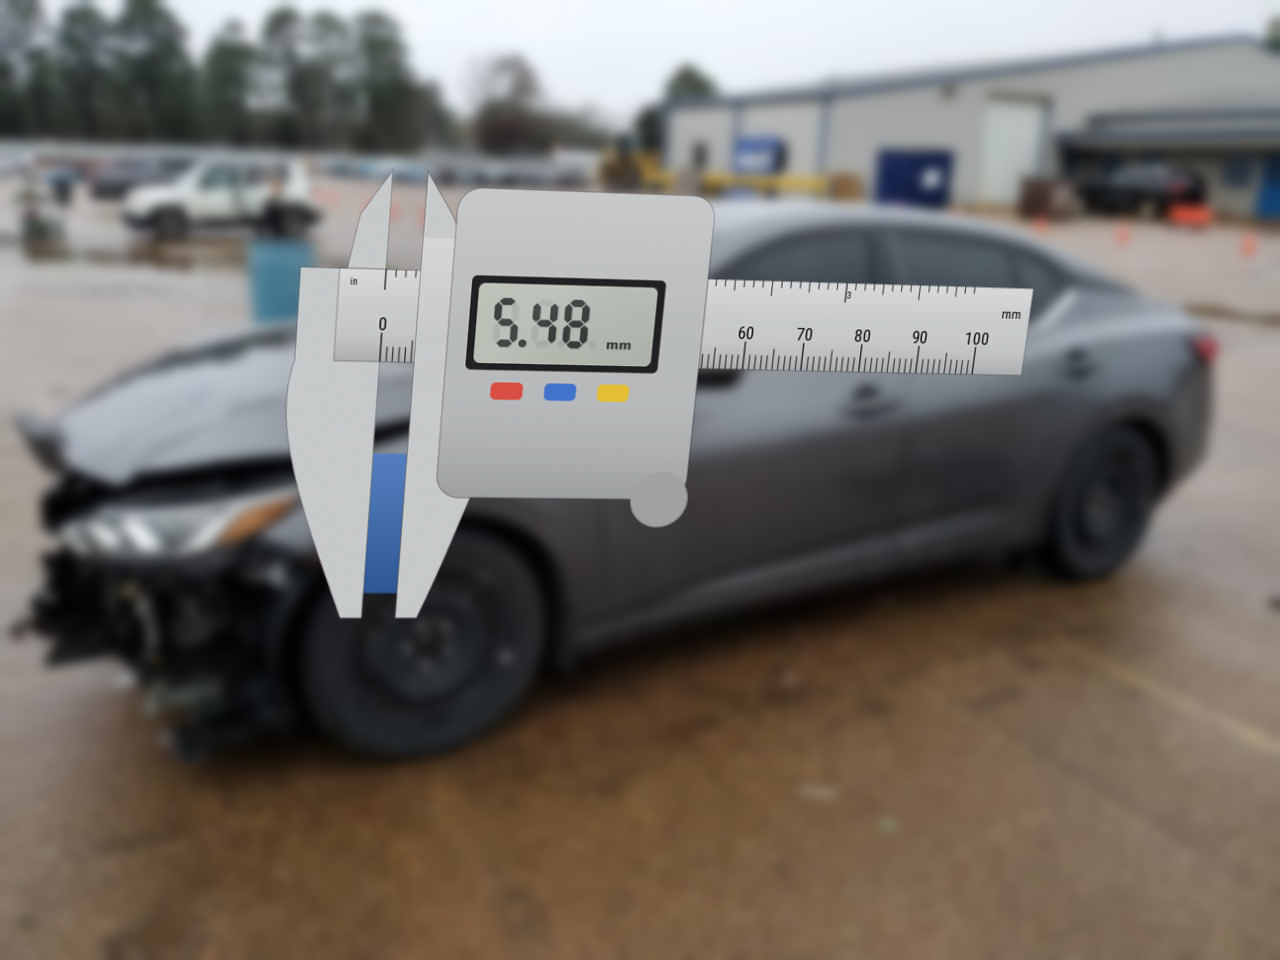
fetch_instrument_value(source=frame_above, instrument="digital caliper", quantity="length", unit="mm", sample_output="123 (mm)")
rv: 5.48 (mm)
